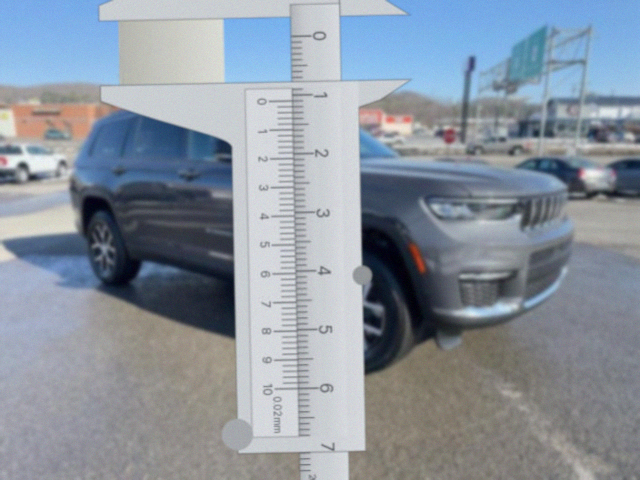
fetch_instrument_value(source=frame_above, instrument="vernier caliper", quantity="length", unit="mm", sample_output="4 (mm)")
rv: 11.0 (mm)
